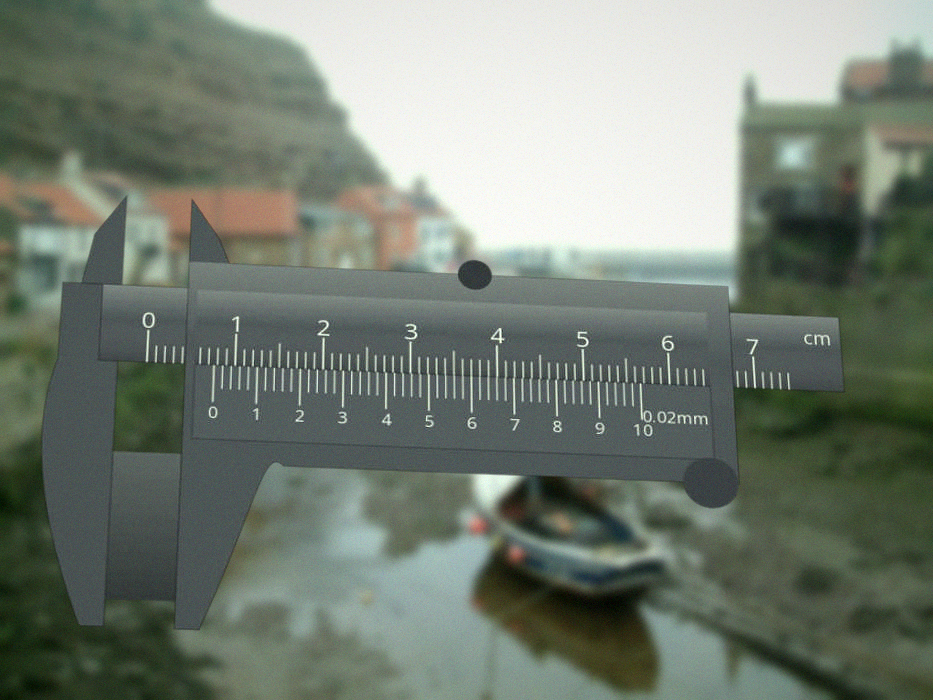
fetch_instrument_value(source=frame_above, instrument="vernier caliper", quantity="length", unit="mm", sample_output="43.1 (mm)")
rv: 7.6 (mm)
